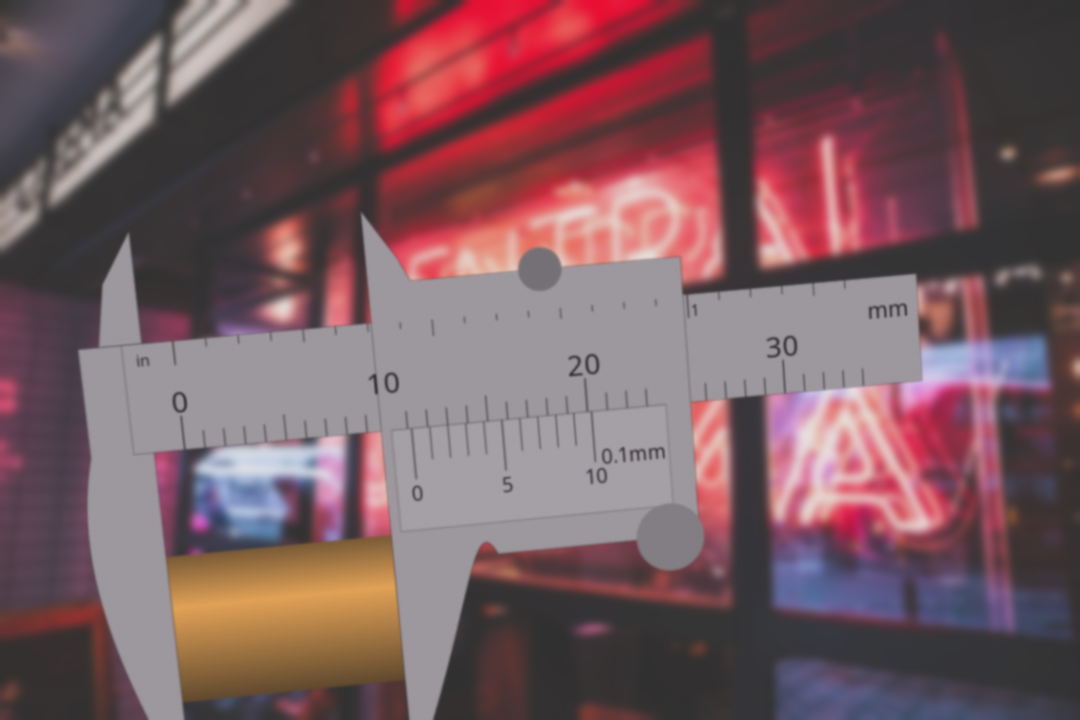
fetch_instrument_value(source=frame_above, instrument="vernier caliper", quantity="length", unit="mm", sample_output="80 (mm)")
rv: 11.2 (mm)
